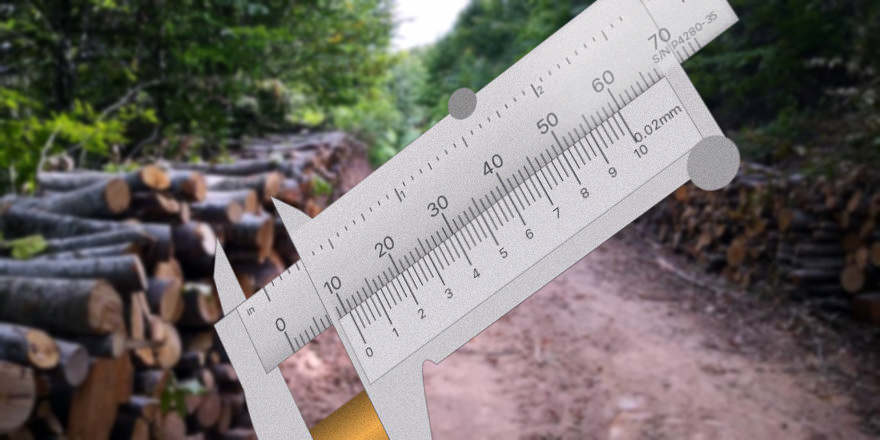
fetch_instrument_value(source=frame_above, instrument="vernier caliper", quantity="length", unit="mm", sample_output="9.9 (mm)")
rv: 10.6 (mm)
